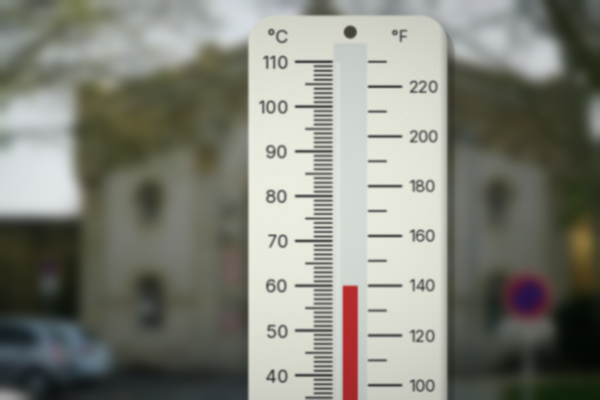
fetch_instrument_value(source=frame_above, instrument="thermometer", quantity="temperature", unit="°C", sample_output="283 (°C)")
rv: 60 (°C)
